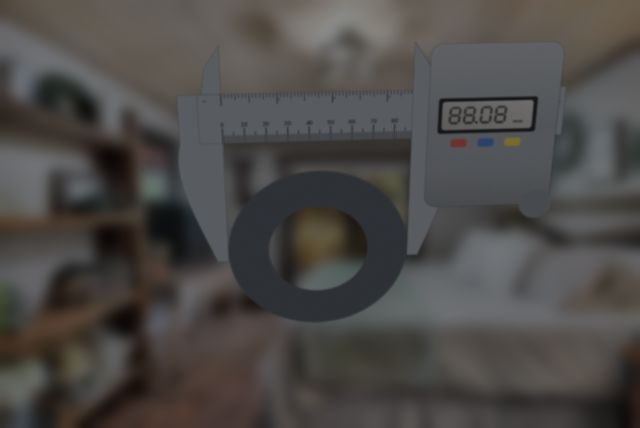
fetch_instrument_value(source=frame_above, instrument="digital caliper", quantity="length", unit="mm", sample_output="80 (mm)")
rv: 88.08 (mm)
